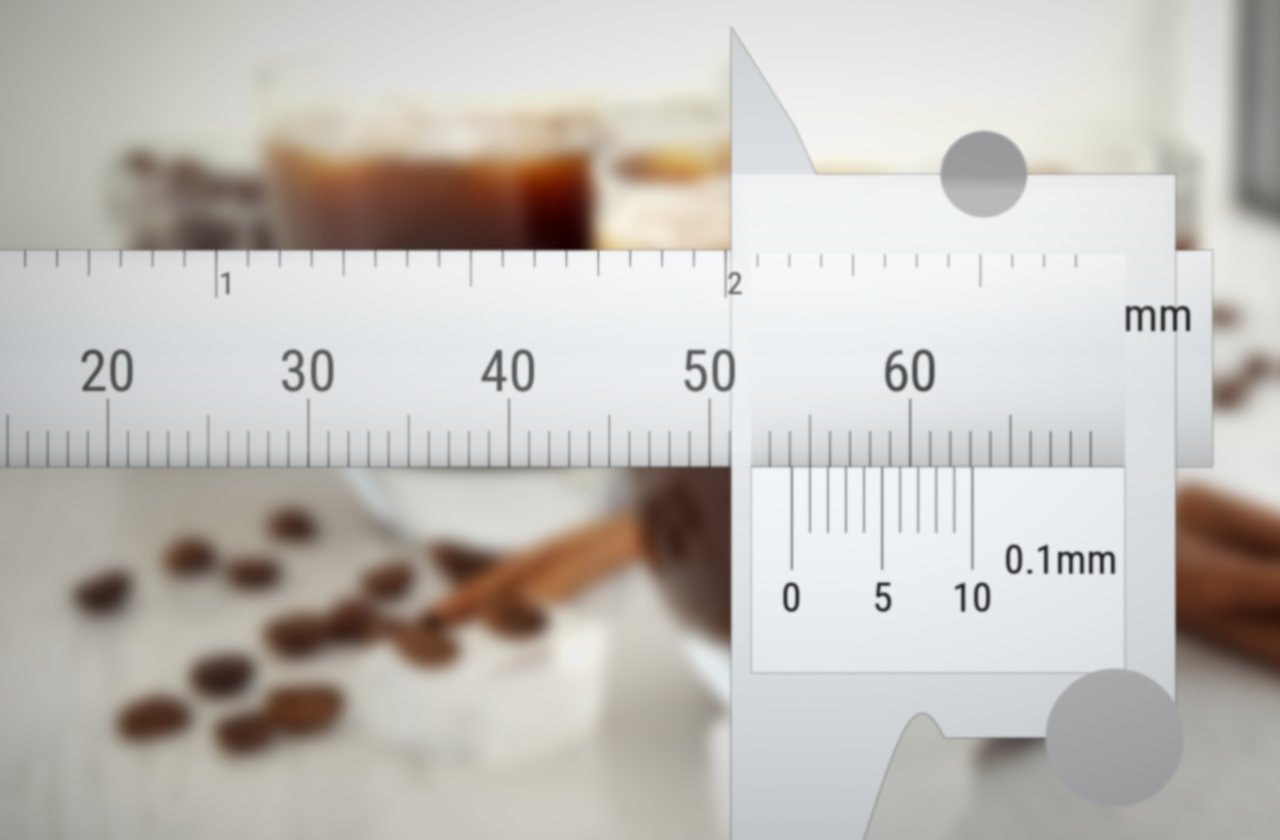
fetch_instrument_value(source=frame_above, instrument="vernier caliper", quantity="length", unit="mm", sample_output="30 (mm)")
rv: 54.1 (mm)
